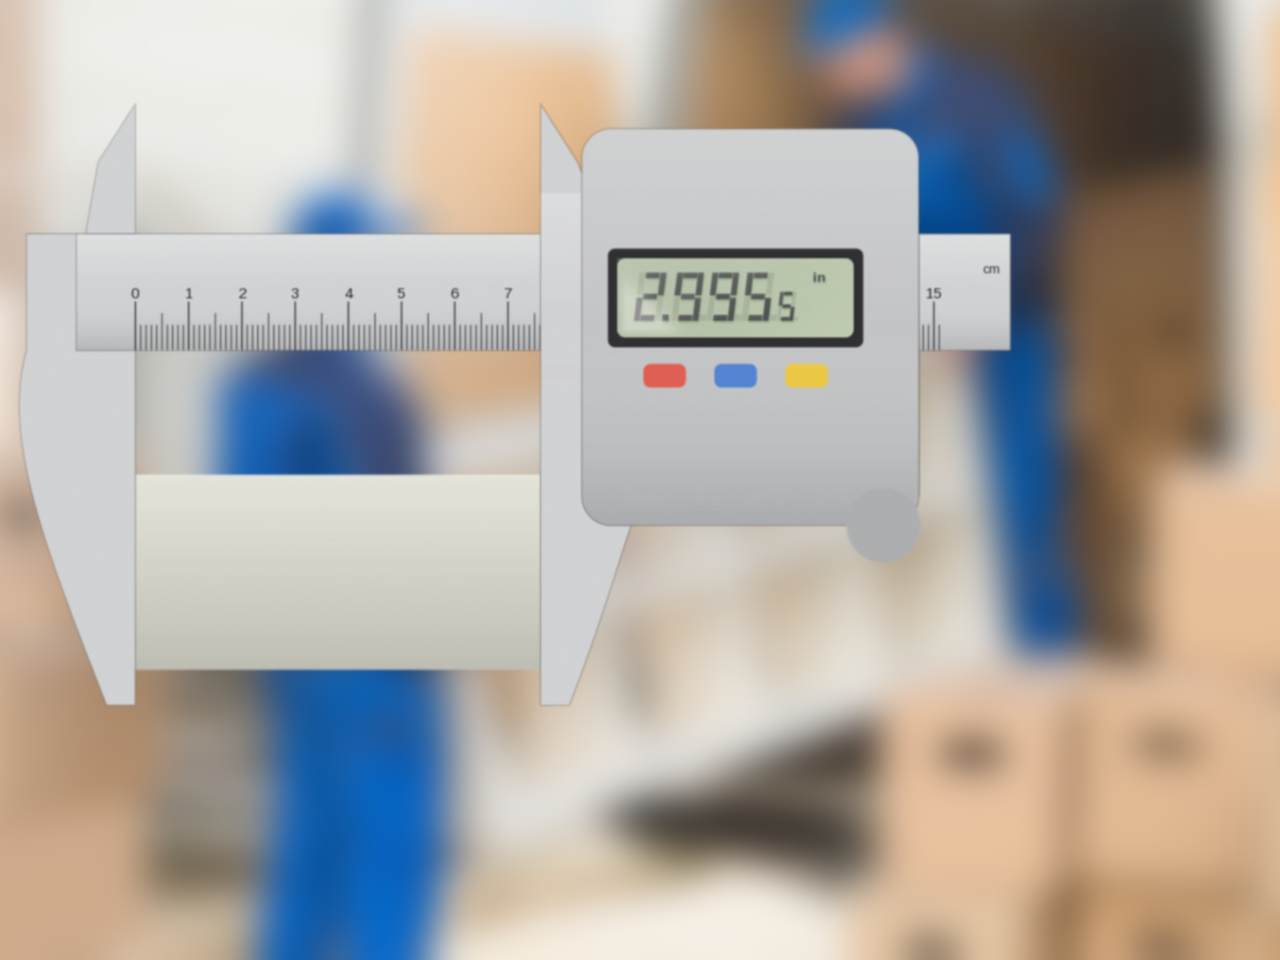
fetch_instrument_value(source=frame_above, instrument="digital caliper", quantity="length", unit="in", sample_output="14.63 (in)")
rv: 2.9955 (in)
